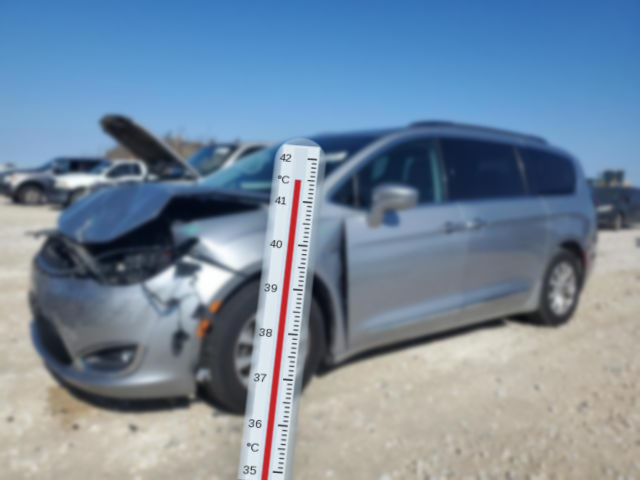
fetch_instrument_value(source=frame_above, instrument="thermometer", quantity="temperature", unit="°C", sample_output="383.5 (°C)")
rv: 41.5 (°C)
